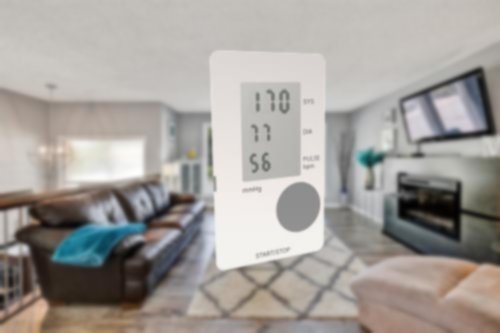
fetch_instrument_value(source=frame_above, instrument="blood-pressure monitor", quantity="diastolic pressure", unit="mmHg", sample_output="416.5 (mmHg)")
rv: 77 (mmHg)
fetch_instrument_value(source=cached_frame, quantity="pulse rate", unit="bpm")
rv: 56 (bpm)
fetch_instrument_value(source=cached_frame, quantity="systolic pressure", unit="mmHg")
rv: 170 (mmHg)
